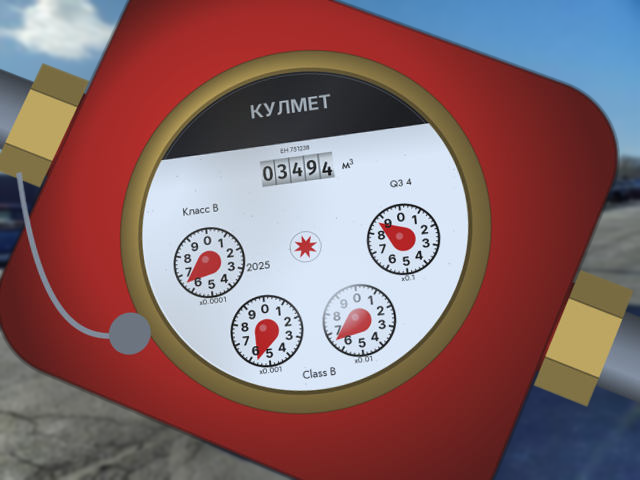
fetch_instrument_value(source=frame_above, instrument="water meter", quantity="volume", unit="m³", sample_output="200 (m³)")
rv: 3493.8656 (m³)
